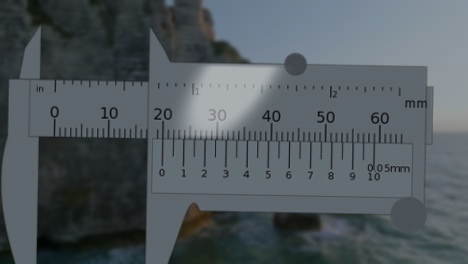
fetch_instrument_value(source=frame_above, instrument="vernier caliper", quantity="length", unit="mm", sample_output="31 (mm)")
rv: 20.0 (mm)
